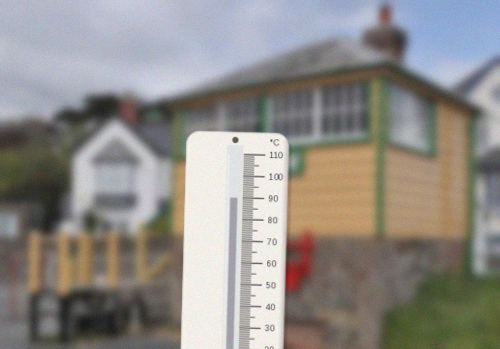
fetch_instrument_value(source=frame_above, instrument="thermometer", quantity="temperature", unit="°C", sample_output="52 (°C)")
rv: 90 (°C)
